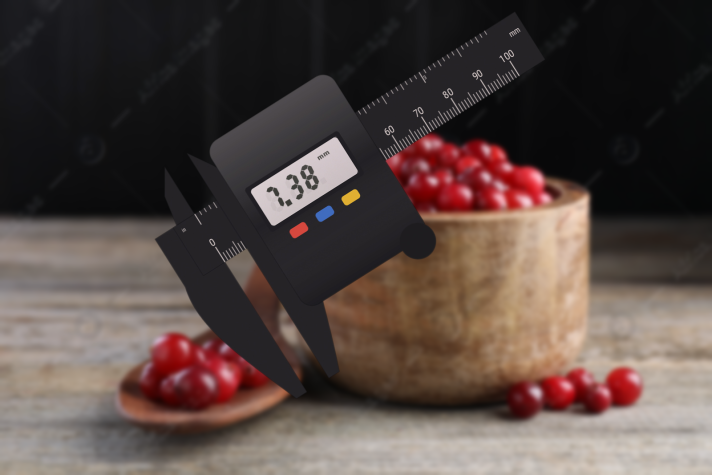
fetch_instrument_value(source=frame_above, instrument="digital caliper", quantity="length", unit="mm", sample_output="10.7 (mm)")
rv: 7.38 (mm)
